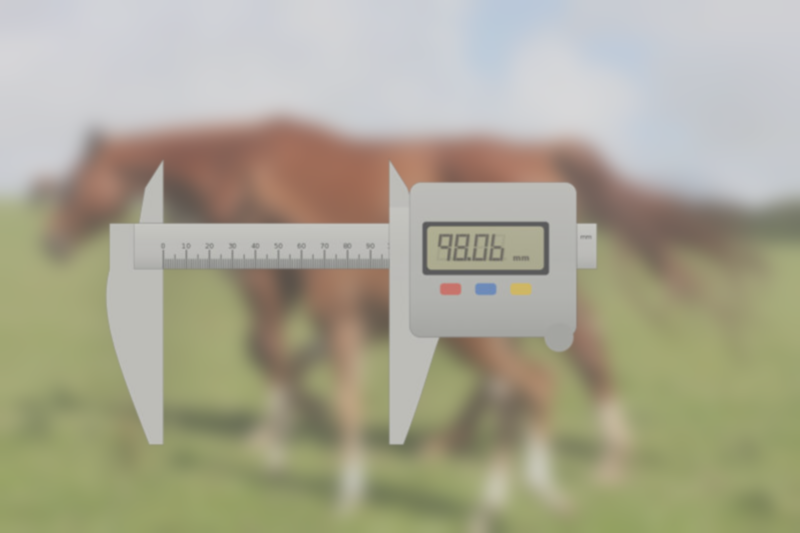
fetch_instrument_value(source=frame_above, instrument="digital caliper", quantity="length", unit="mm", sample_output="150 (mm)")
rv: 98.06 (mm)
